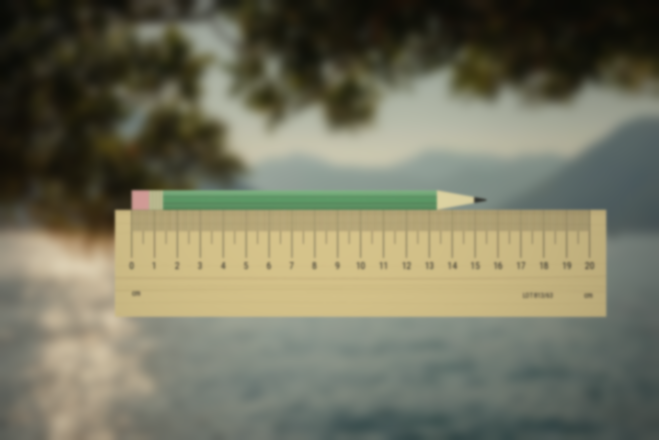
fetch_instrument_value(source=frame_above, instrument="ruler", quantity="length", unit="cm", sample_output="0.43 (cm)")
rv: 15.5 (cm)
